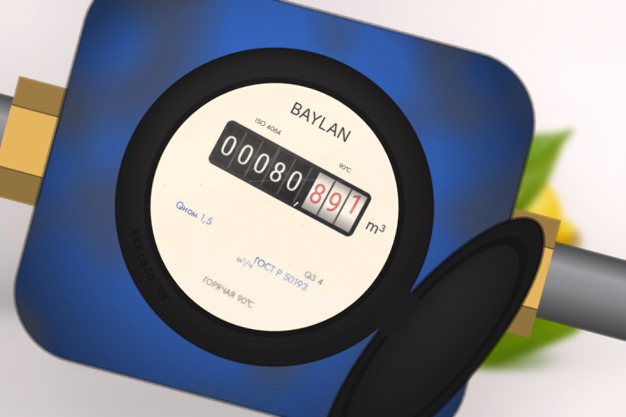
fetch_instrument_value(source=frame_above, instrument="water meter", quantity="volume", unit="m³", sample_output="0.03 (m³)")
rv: 80.891 (m³)
